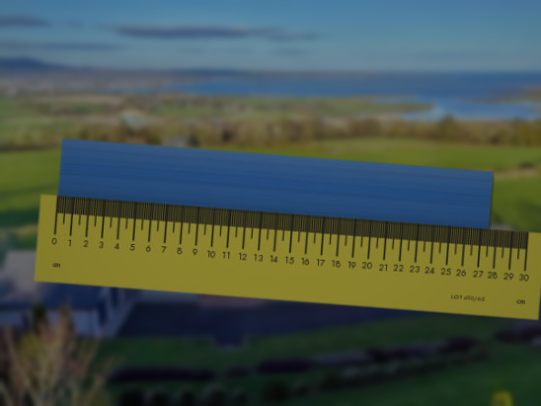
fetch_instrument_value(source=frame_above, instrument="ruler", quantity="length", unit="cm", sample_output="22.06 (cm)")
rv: 27.5 (cm)
